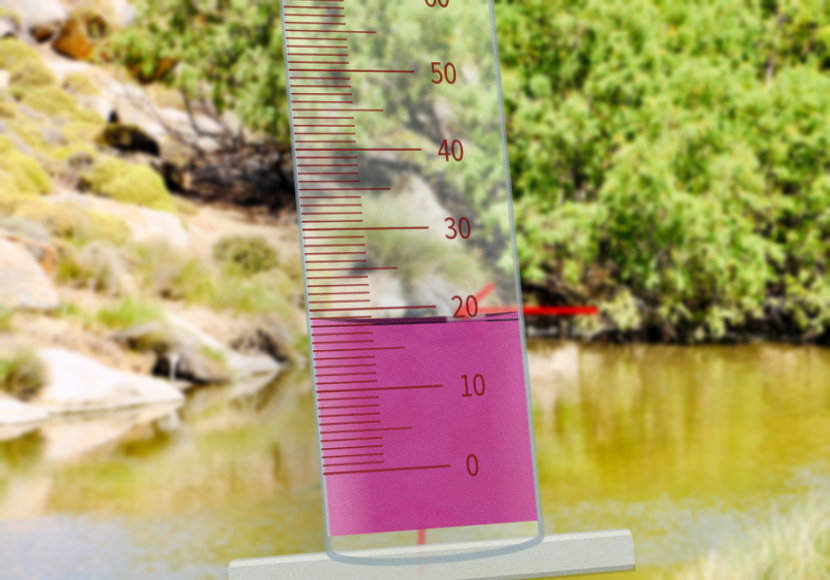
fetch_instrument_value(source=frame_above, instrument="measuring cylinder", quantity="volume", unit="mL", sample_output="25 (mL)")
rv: 18 (mL)
